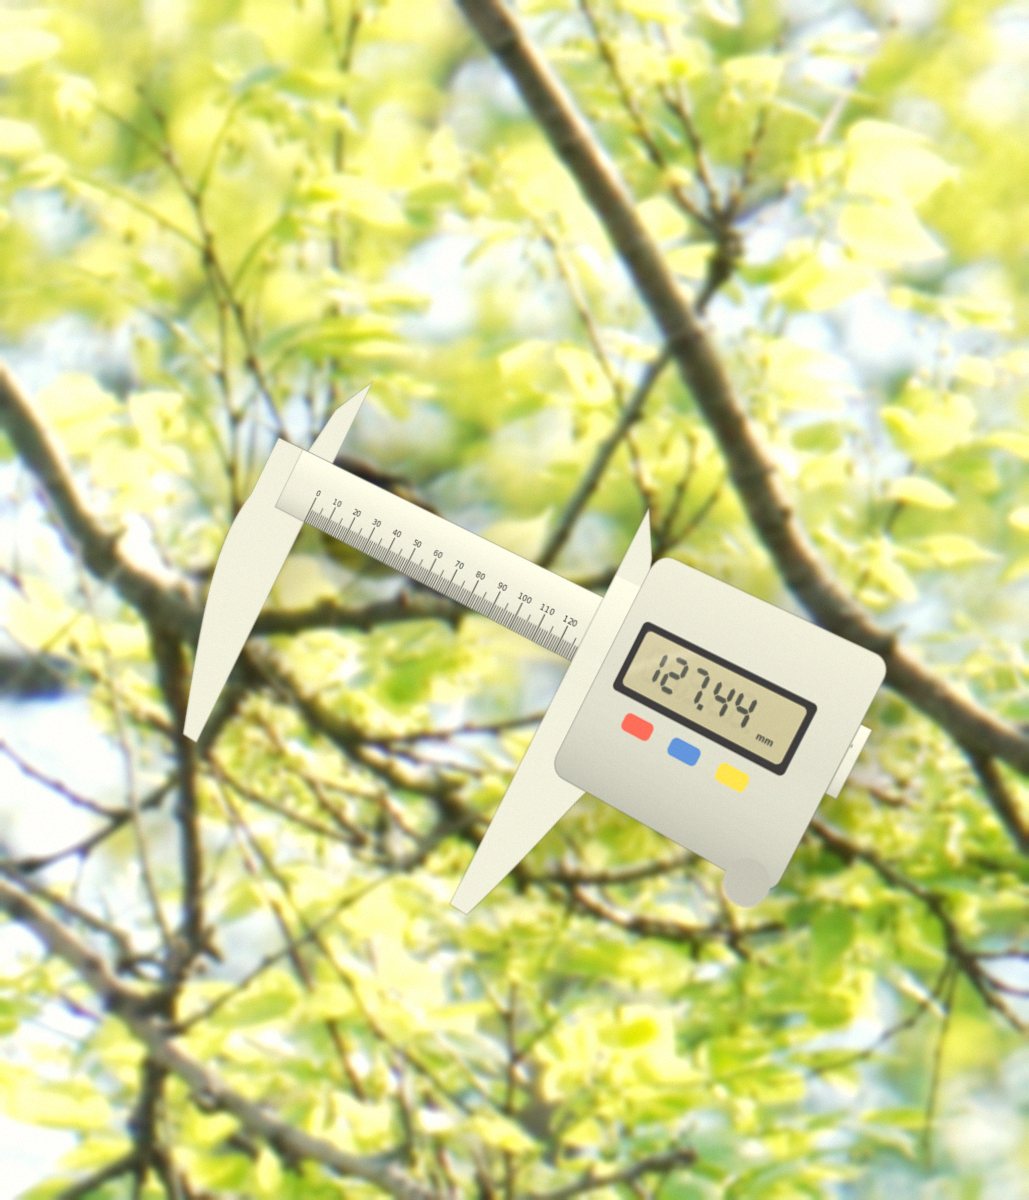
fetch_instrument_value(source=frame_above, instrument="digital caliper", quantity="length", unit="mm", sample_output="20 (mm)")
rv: 127.44 (mm)
